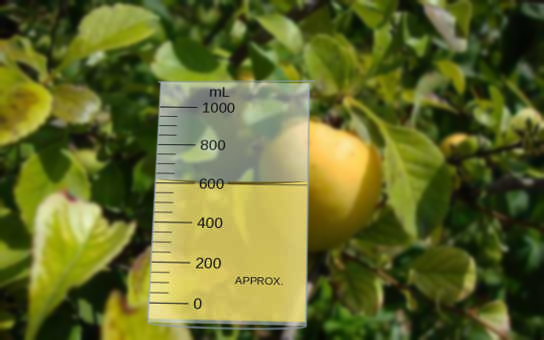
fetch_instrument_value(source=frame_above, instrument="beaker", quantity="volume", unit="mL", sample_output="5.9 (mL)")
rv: 600 (mL)
